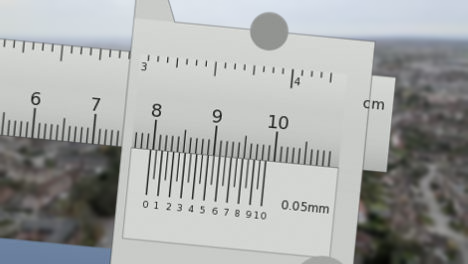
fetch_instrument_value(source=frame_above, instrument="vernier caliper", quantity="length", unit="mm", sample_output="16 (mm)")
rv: 79.6 (mm)
